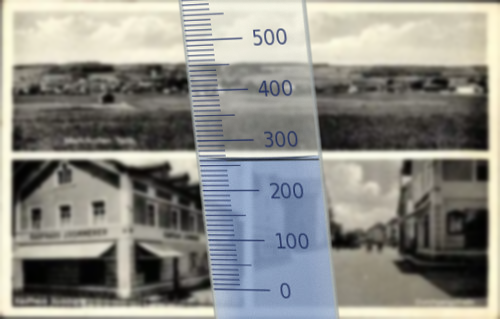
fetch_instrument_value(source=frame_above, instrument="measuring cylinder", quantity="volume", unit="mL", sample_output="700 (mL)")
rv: 260 (mL)
